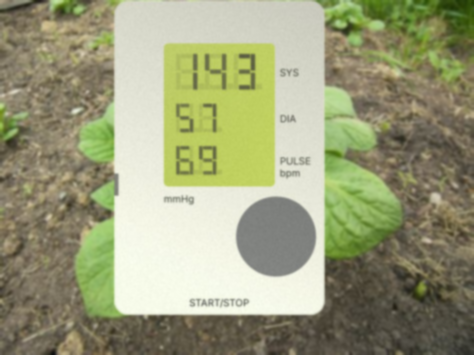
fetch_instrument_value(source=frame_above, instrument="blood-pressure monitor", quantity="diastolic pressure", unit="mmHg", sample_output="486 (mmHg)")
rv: 57 (mmHg)
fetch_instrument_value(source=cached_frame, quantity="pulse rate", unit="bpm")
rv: 69 (bpm)
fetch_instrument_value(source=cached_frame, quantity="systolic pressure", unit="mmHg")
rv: 143 (mmHg)
